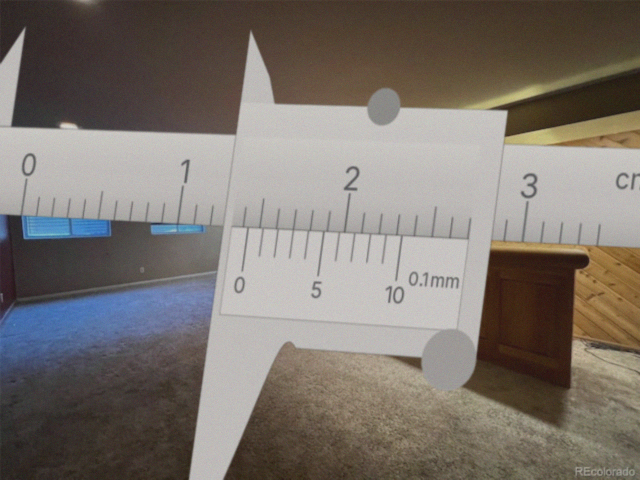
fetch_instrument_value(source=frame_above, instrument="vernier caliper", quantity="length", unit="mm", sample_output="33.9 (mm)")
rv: 14.3 (mm)
